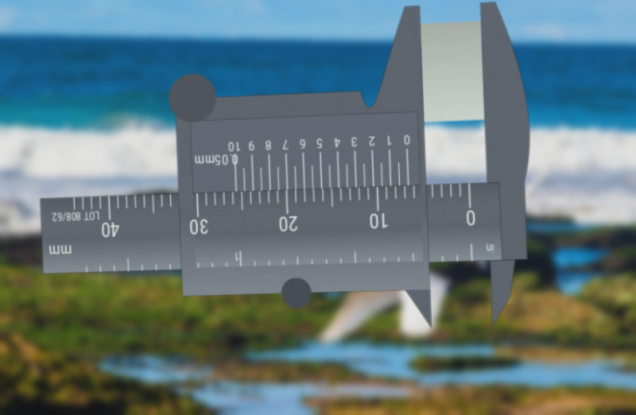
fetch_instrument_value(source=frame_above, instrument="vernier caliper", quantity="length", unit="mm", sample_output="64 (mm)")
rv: 6.6 (mm)
